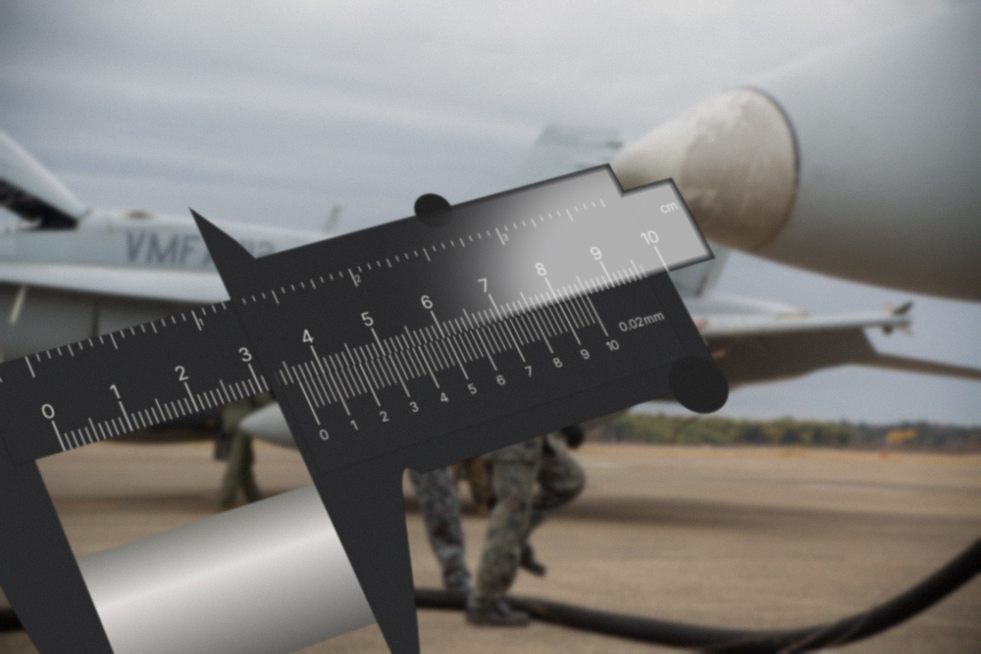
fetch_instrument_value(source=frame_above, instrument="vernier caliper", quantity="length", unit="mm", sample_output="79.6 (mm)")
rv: 36.0 (mm)
